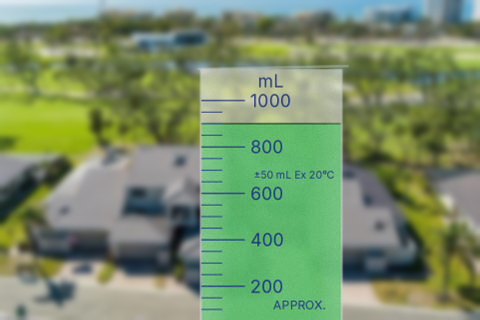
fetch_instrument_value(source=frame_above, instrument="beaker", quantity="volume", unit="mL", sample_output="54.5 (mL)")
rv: 900 (mL)
